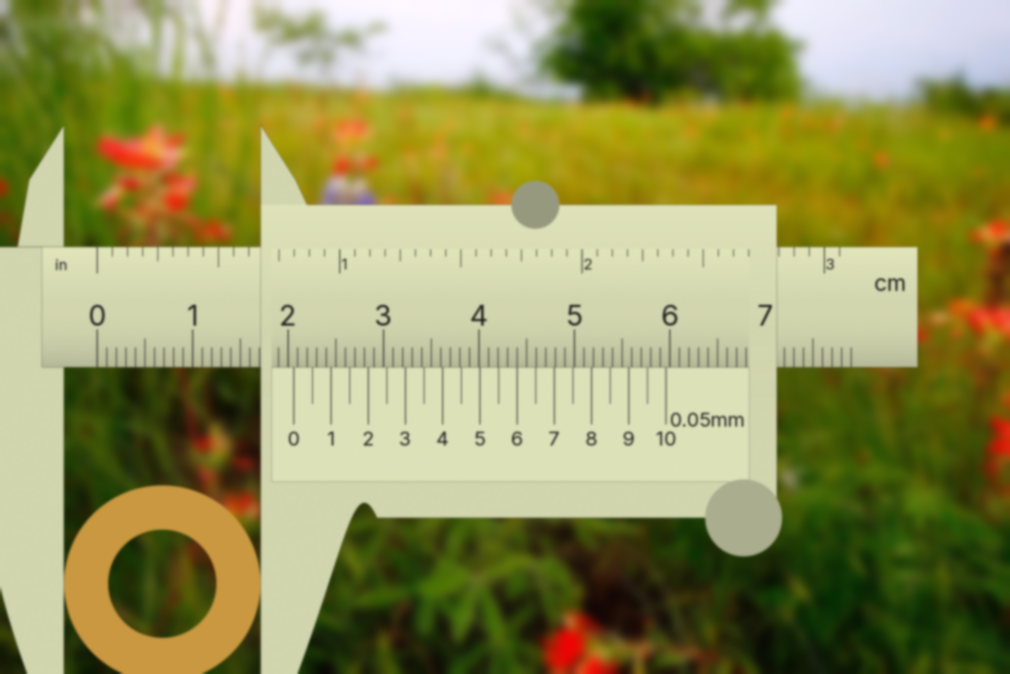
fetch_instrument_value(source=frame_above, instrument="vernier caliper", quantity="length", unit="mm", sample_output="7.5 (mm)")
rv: 20.6 (mm)
